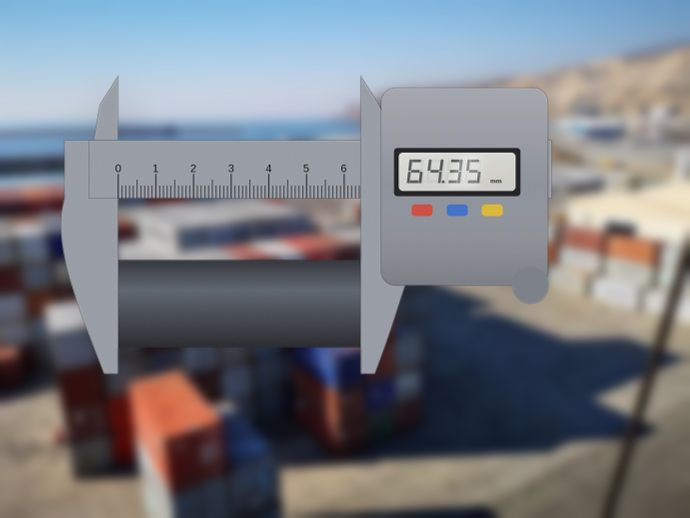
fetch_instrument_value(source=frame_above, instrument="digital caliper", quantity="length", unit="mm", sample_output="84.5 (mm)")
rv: 64.35 (mm)
